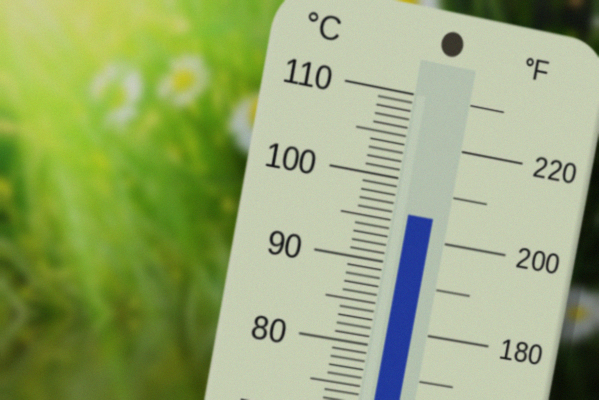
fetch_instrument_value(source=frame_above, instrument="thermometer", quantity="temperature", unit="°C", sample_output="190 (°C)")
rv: 96 (°C)
